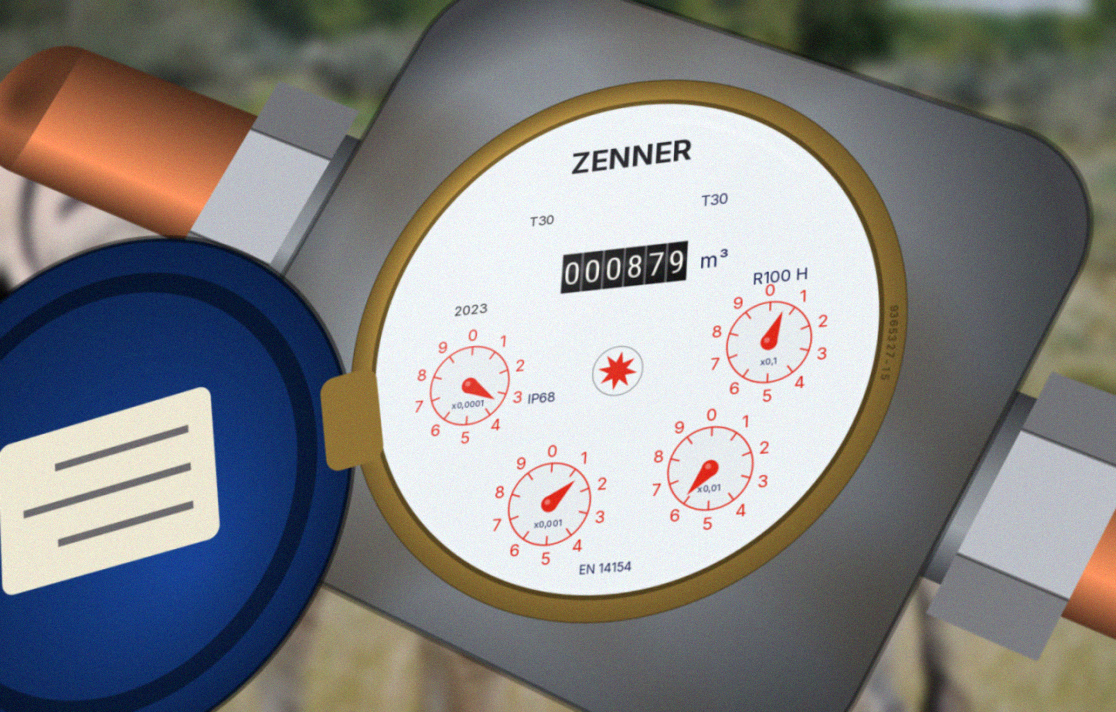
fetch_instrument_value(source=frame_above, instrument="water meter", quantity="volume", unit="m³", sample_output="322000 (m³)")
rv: 879.0613 (m³)
